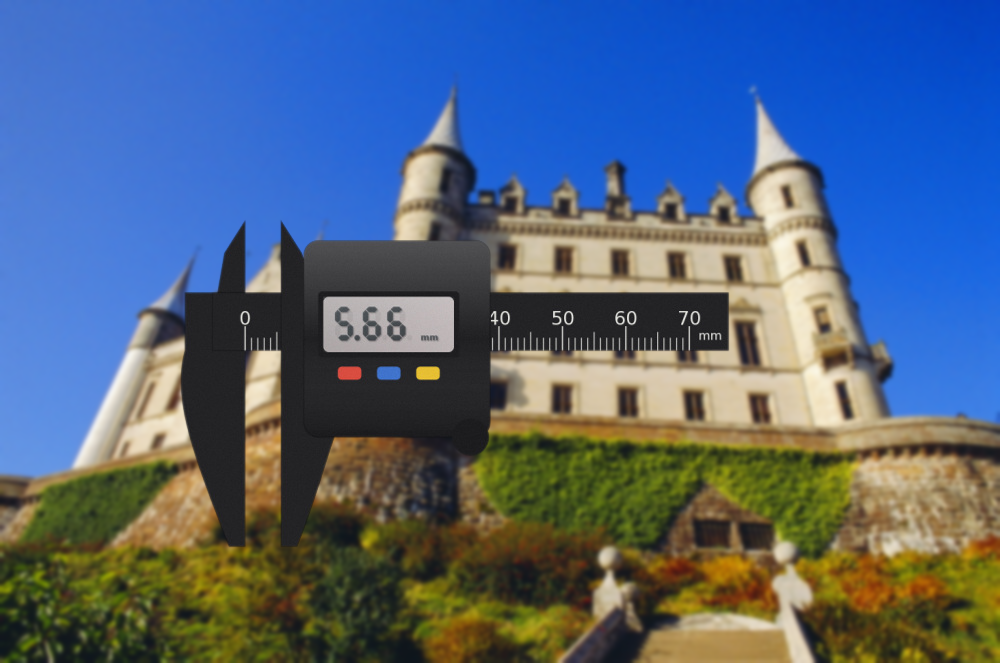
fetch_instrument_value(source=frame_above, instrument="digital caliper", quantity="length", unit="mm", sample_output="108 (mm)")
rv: 5.66 (mm)
